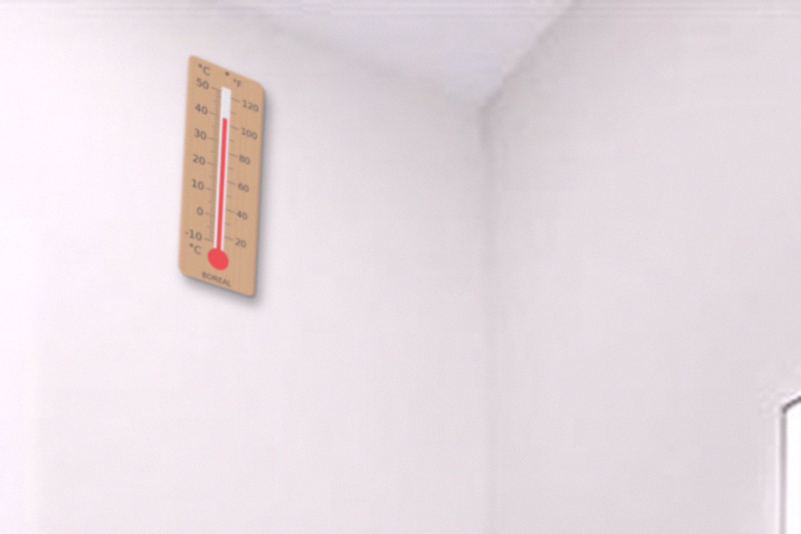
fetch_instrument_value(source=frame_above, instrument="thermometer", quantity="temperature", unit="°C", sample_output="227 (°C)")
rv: 40 (°C)
